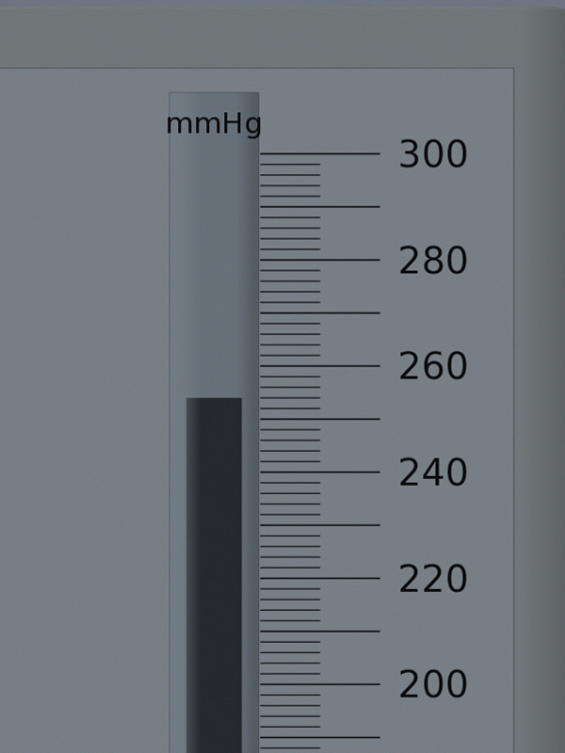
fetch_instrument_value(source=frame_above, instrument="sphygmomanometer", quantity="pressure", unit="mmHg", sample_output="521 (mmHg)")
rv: 254 (mmHg)
